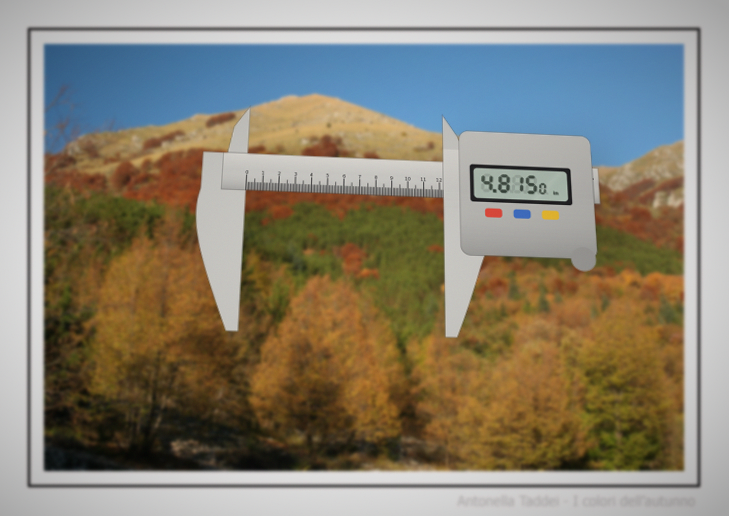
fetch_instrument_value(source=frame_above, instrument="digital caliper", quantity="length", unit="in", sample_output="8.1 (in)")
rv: 4.8150 (in)
